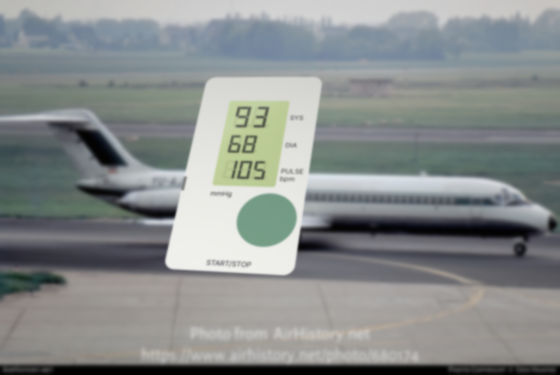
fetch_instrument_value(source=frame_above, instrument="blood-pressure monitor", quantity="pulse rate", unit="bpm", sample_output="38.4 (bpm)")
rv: 105 (bpm)
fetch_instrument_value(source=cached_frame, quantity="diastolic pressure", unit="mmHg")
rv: 68 (mmHg)
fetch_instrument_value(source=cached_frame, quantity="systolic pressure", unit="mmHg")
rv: 93 (mmHg)
